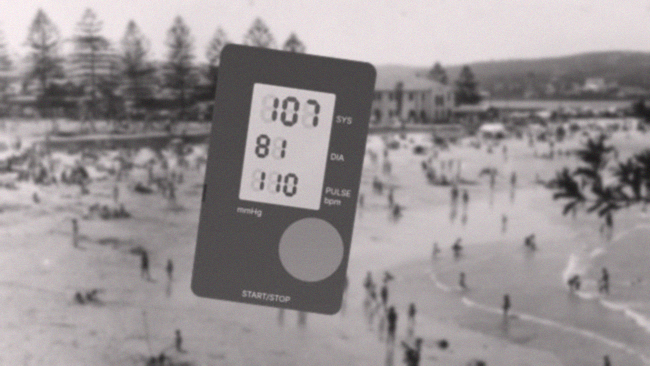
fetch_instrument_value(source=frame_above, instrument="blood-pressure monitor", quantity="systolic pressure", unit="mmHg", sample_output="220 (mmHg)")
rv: 107 (mmHg)
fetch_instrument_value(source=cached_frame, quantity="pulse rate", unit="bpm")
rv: 110 (bpm)
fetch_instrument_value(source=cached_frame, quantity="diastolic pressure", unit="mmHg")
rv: 81 (mmHg)
